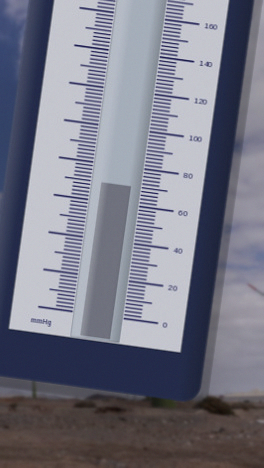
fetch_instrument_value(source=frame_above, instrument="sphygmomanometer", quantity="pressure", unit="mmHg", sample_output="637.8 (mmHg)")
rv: 70 (mmHg)
